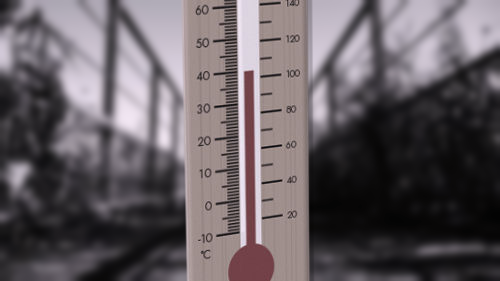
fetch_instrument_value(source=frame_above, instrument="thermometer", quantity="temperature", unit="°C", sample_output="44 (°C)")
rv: 40 (°C)
